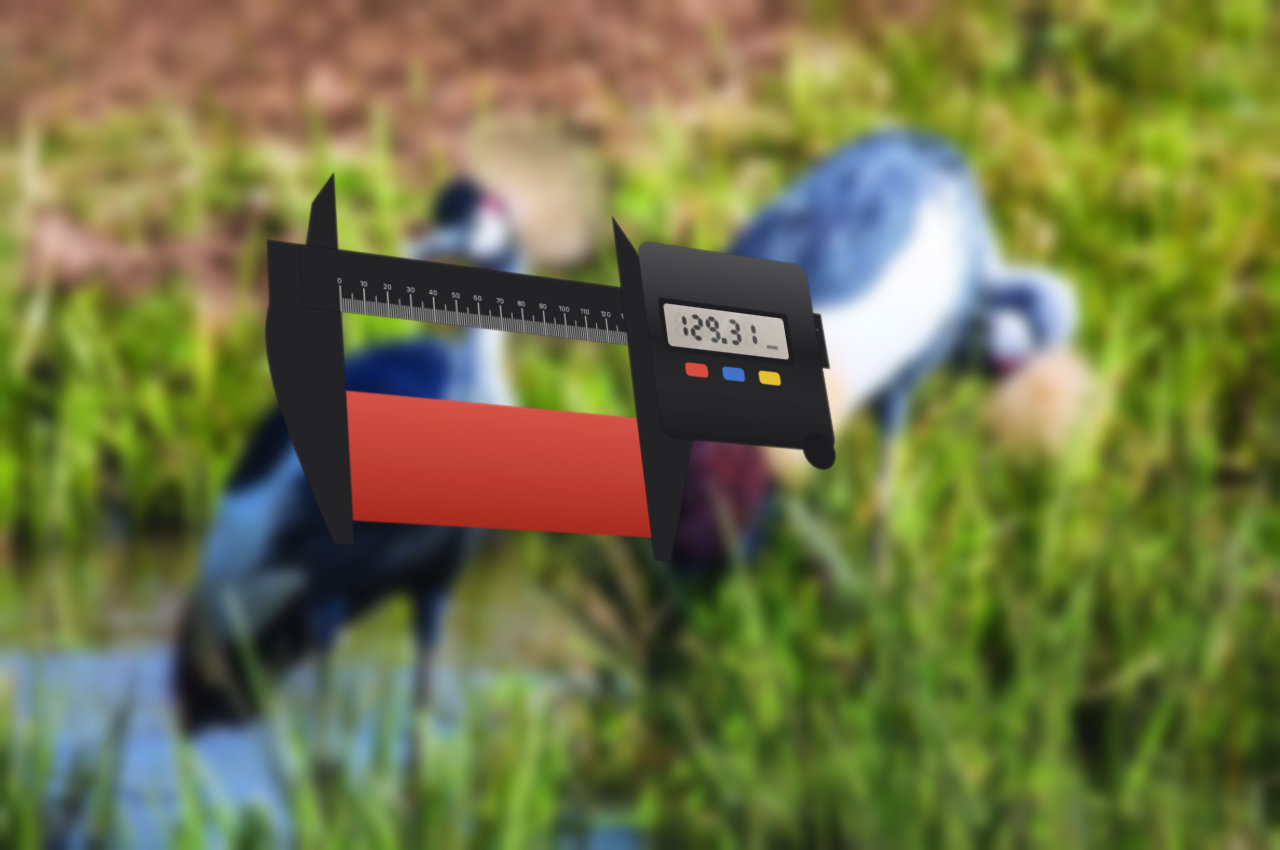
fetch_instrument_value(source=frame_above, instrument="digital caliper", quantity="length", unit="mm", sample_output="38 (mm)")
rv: 129.31 (mm)
